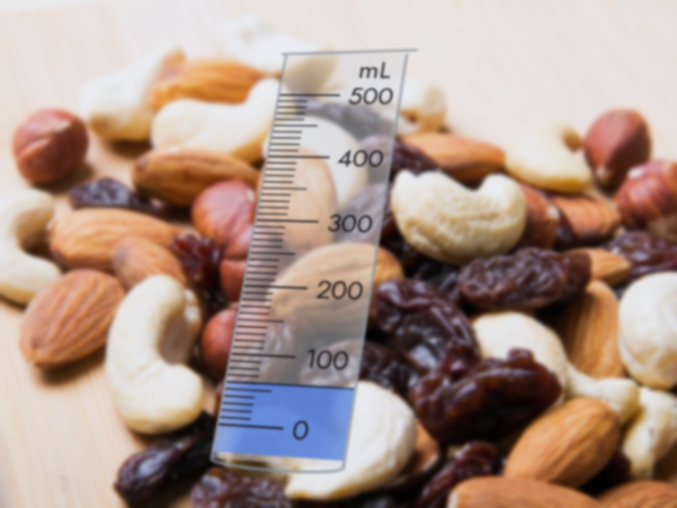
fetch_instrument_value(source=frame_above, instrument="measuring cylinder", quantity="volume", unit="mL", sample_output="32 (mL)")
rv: 60 (mL)
